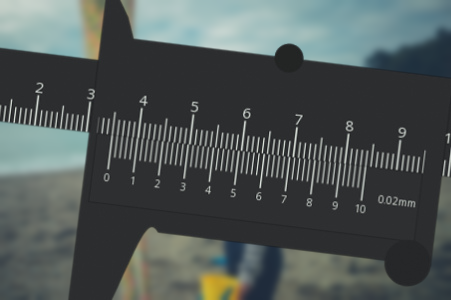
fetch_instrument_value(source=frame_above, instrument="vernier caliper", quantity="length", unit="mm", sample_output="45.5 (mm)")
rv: 35.0 (mm)
